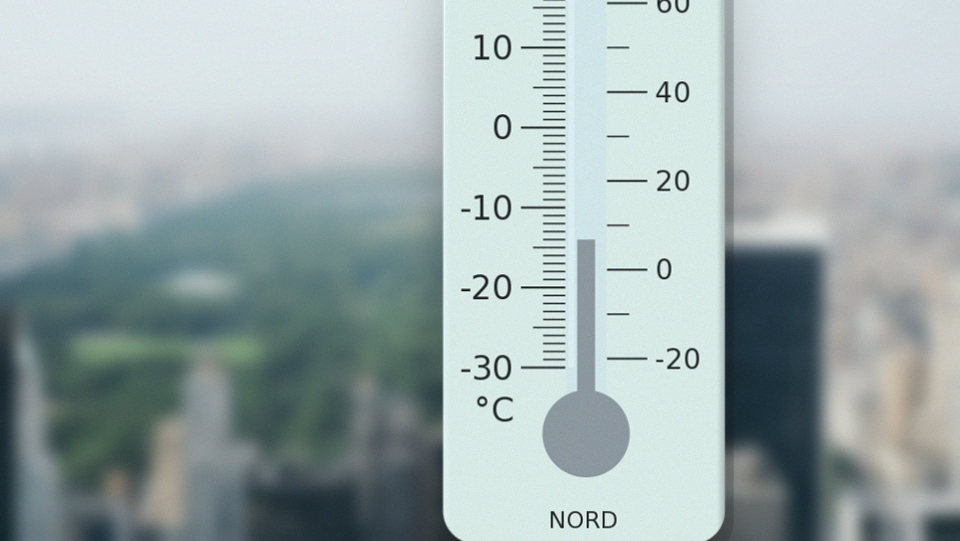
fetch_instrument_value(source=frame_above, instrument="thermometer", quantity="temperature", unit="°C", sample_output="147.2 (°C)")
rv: -14 (°C)
